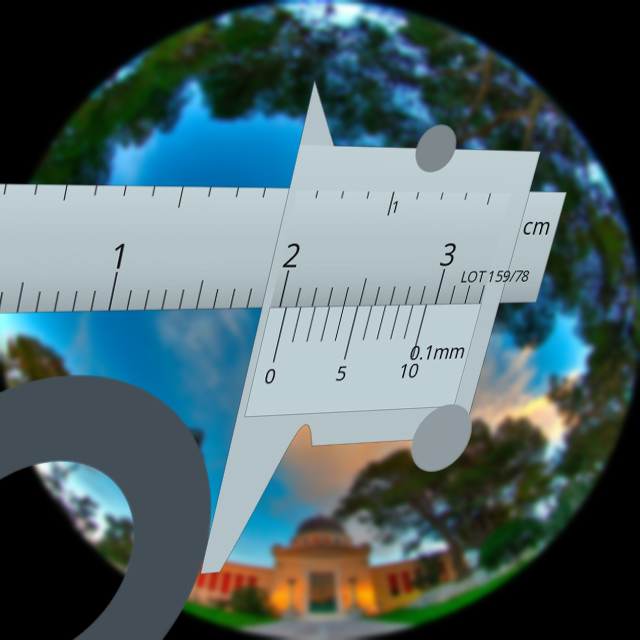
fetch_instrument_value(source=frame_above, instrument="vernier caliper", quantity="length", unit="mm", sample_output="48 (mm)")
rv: 20.4 (mm)
